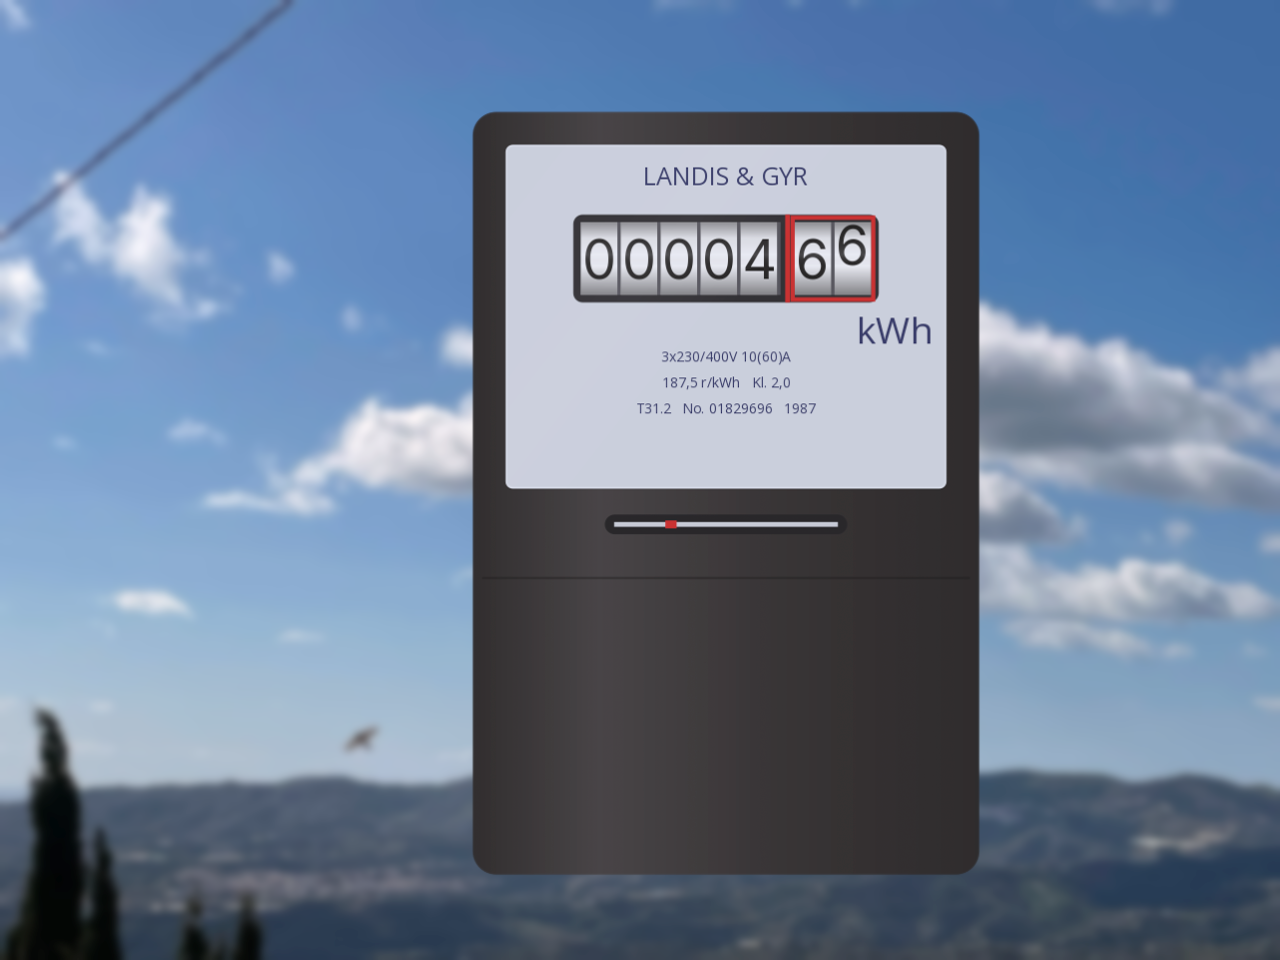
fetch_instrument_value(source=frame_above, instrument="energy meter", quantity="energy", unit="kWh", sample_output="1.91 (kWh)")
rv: 4.66 (kWh)
